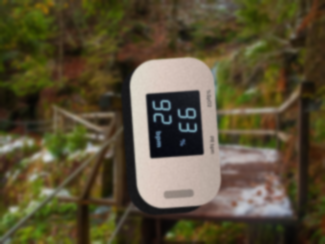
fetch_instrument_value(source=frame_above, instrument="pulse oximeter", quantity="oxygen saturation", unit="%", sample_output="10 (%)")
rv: 93 (%)
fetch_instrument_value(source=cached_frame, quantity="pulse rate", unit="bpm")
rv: 92 (bpm)
